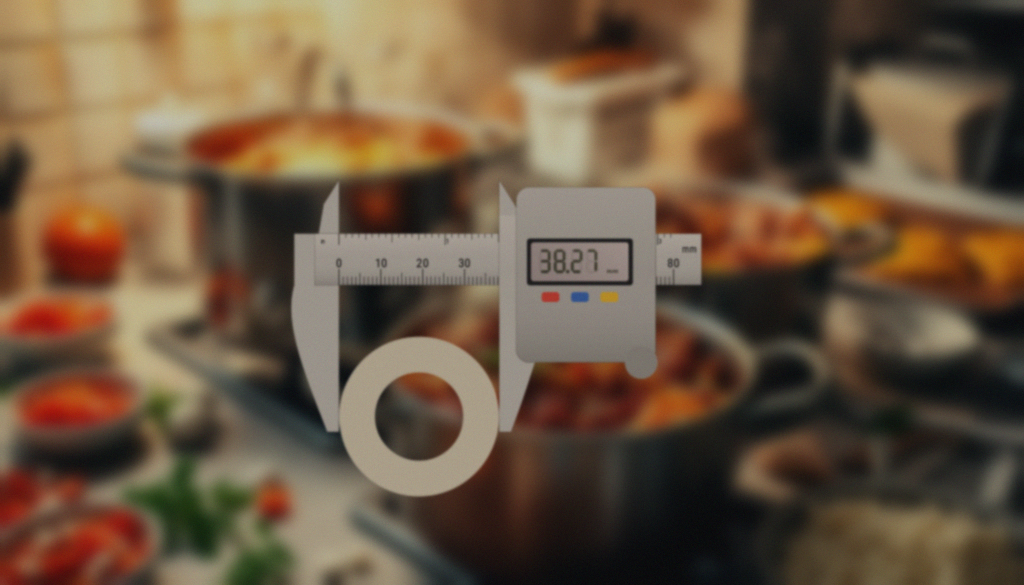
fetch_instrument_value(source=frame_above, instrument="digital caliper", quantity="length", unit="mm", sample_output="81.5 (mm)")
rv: 38.27 (mm)
